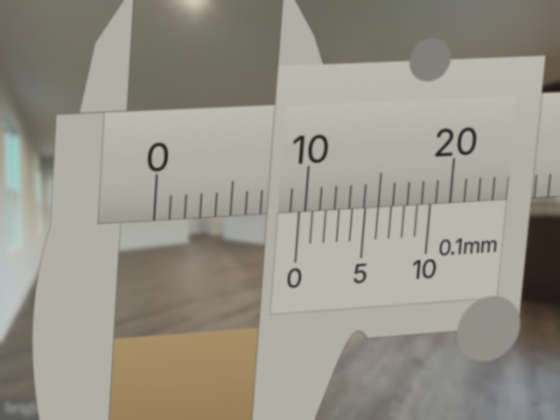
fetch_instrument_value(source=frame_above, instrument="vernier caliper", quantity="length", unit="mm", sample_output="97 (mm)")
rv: 9.6 (mm)
